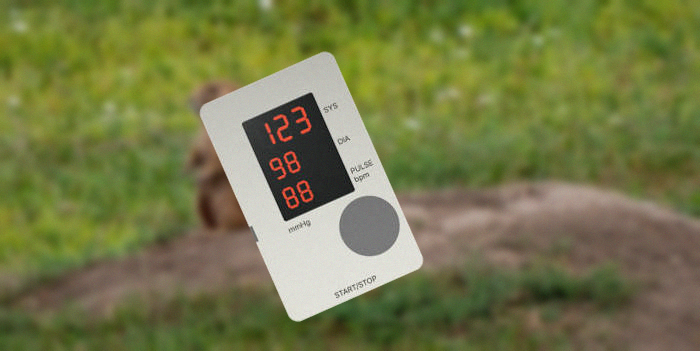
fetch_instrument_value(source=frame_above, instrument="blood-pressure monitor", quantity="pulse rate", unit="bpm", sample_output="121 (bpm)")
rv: 88 (bpm)
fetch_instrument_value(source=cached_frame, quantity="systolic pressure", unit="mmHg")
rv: 123 (mmHg)
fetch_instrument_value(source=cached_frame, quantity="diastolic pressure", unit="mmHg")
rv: 98 (mmHg)
